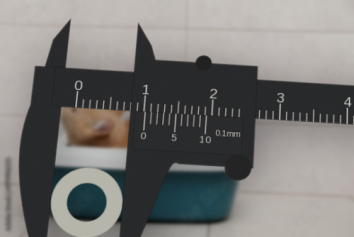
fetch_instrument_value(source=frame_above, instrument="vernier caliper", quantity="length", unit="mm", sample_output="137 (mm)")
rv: 10.2 (mm)
